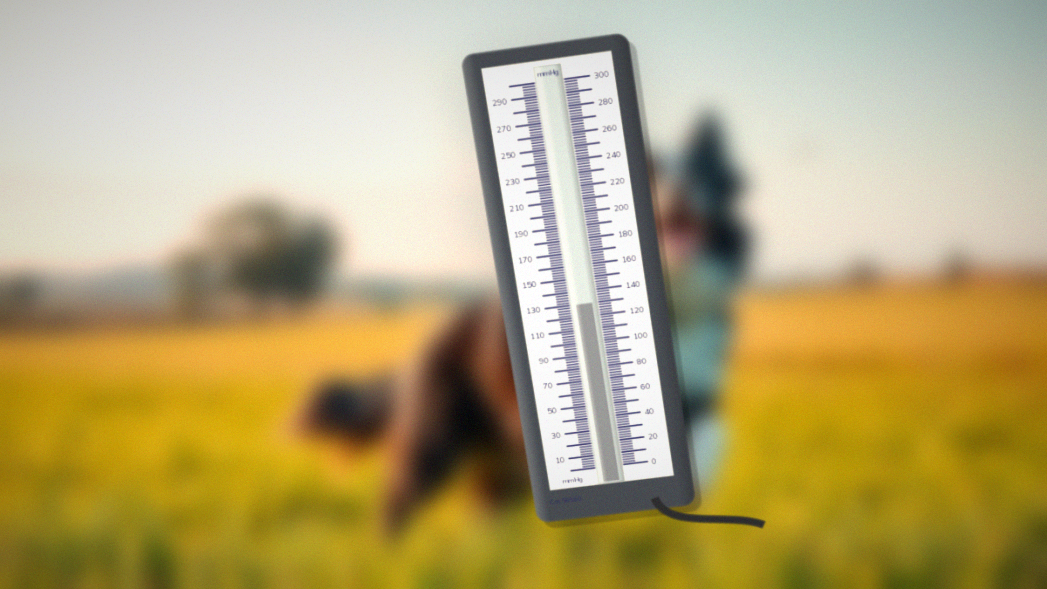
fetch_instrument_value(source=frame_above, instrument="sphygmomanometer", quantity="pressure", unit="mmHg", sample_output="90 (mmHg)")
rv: 130 (mmHg)
